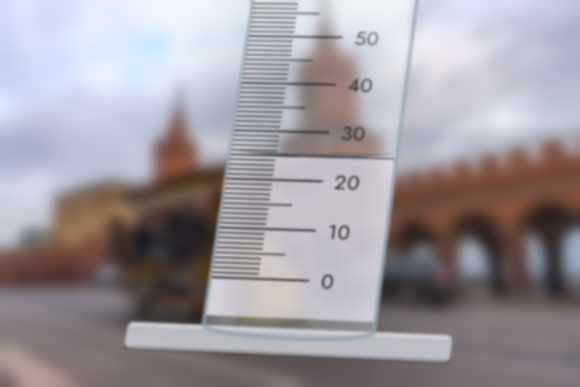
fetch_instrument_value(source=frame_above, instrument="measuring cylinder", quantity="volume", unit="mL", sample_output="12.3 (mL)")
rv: 25 (mL)
